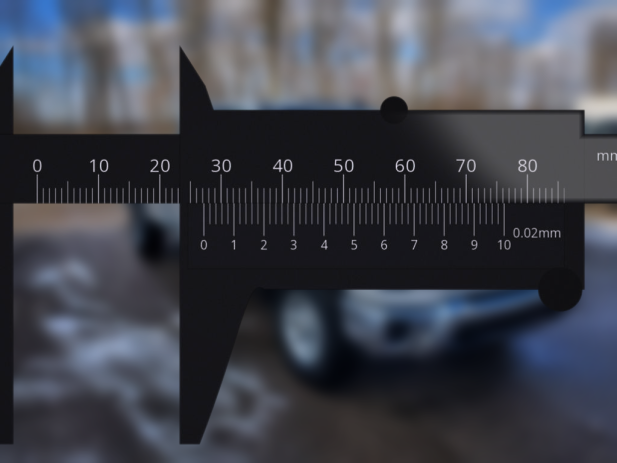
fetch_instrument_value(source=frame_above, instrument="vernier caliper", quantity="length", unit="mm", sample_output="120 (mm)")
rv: 27.2 (mm)
